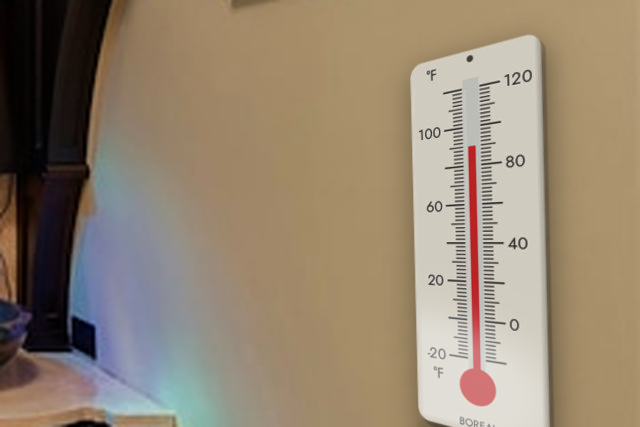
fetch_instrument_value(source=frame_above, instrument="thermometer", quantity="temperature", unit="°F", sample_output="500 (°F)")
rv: 90 (°F)
